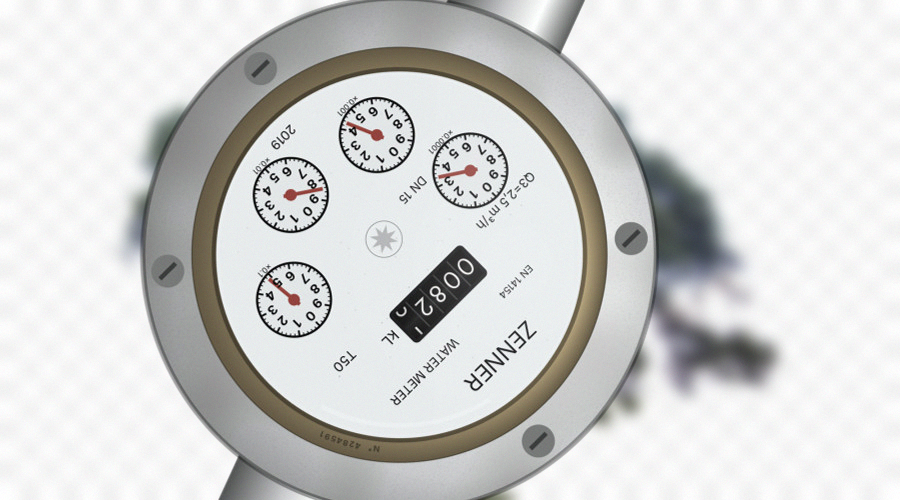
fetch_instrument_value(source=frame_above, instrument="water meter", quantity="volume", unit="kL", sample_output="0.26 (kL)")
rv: 821.4843 (kL)
